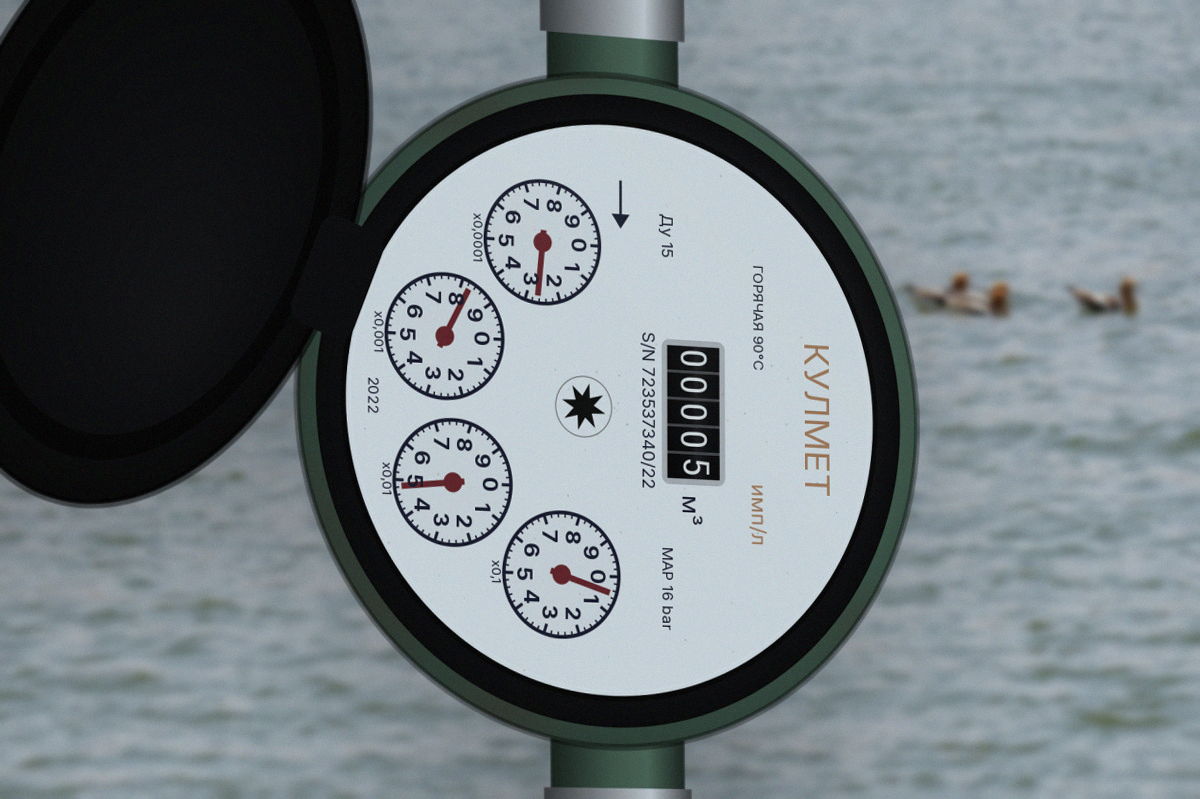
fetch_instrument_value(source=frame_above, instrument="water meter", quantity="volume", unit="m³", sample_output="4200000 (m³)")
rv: 5.0482 (m³)
